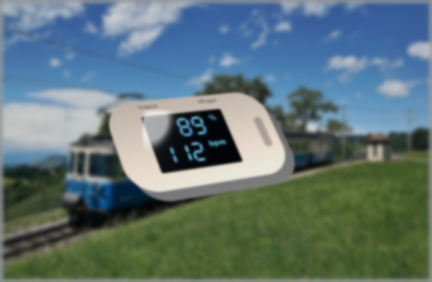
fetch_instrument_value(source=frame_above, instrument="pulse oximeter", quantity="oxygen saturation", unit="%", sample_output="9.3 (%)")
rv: 89 (%)
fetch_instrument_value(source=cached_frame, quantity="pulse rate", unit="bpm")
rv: 112 (bpm)
